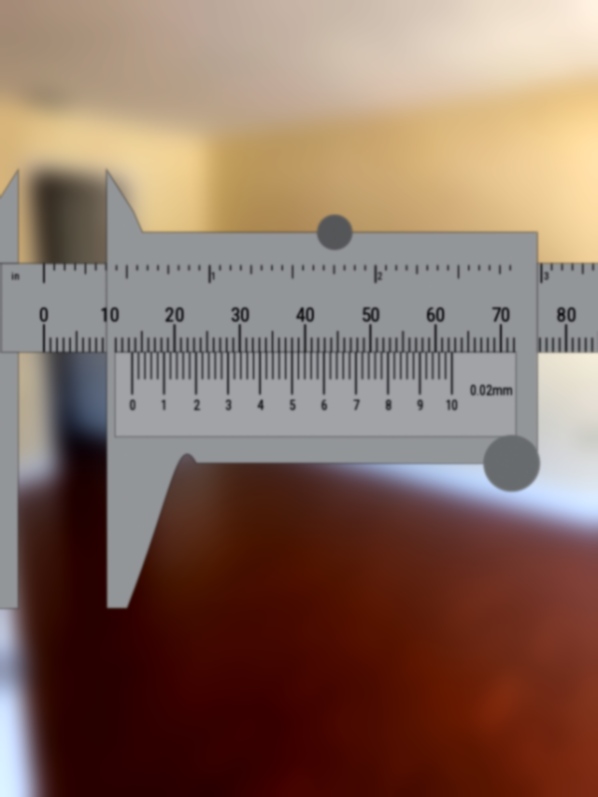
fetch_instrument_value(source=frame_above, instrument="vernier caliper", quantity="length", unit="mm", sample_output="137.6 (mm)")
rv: 13.5 (mm)
